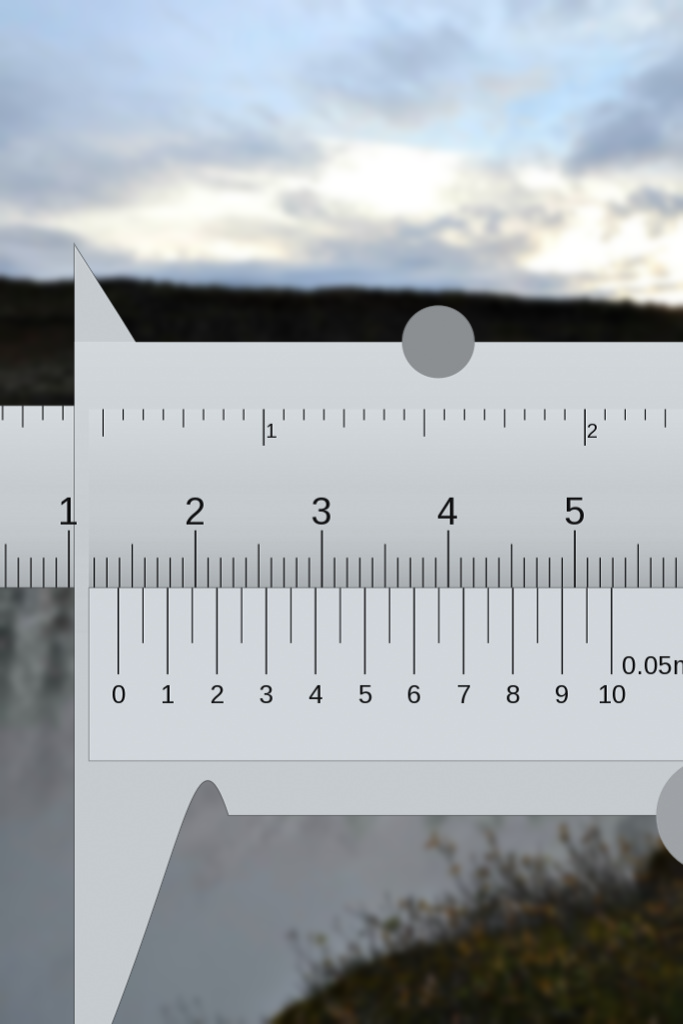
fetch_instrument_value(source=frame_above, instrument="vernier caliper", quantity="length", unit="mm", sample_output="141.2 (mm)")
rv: 13.9 (mm)
